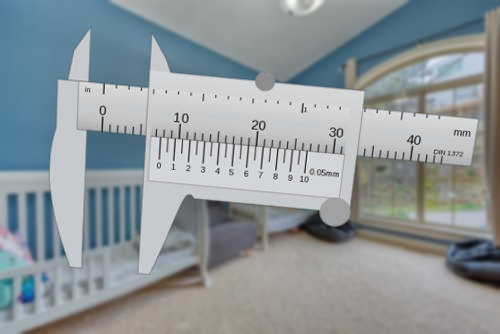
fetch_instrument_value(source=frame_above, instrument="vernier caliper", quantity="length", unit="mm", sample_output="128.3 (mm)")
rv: 7.6 (mm)
